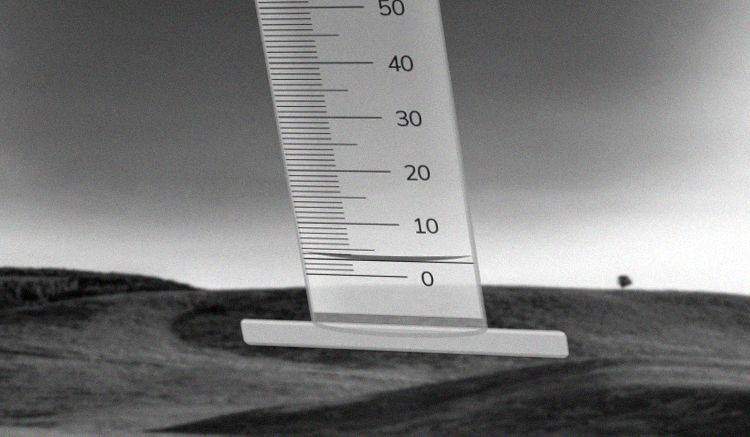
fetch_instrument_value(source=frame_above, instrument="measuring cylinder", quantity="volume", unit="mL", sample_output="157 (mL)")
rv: 3 (mL)
